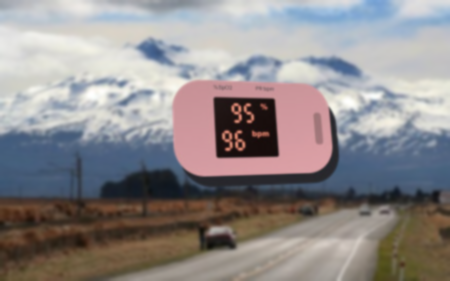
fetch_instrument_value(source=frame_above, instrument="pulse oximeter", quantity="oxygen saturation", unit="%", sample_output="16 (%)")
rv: 95 (%)
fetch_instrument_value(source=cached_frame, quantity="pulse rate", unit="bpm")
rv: 96 (bpm)
